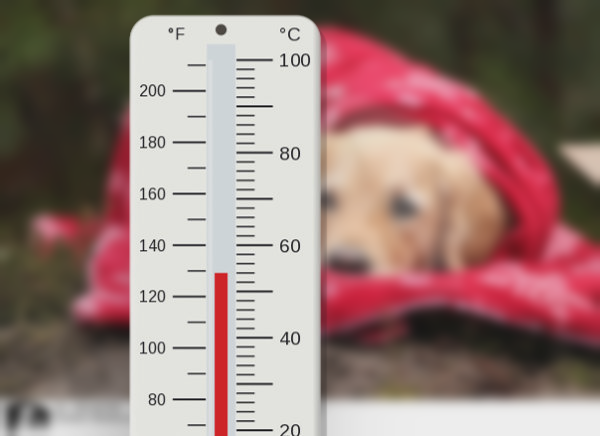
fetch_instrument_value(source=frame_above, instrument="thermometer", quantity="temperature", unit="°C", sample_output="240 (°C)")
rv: 54 (°C)
